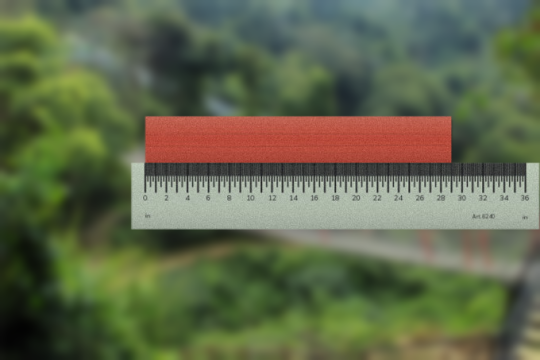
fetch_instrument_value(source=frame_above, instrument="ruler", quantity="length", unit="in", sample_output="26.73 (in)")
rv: 29 (in)
